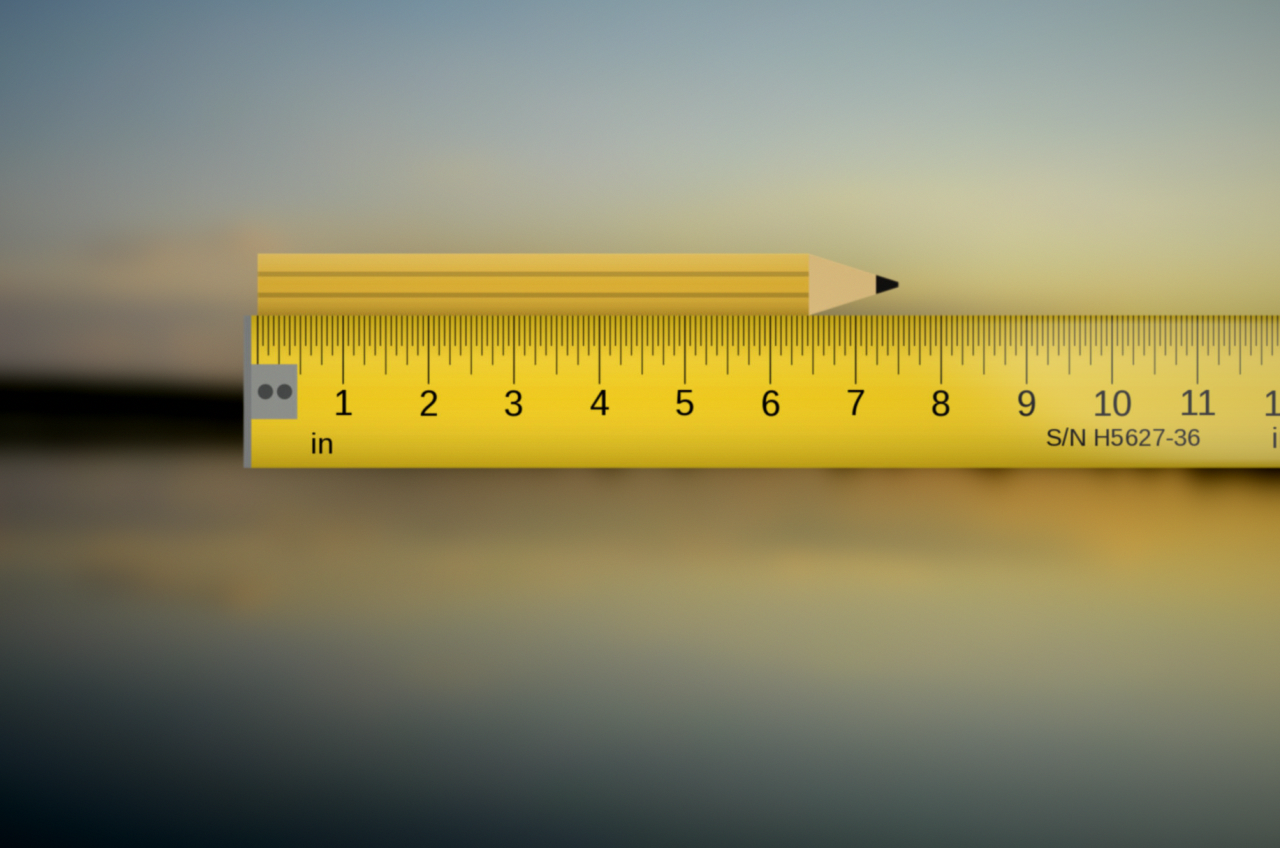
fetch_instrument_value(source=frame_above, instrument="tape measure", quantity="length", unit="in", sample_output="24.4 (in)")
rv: 7.5 (in)
